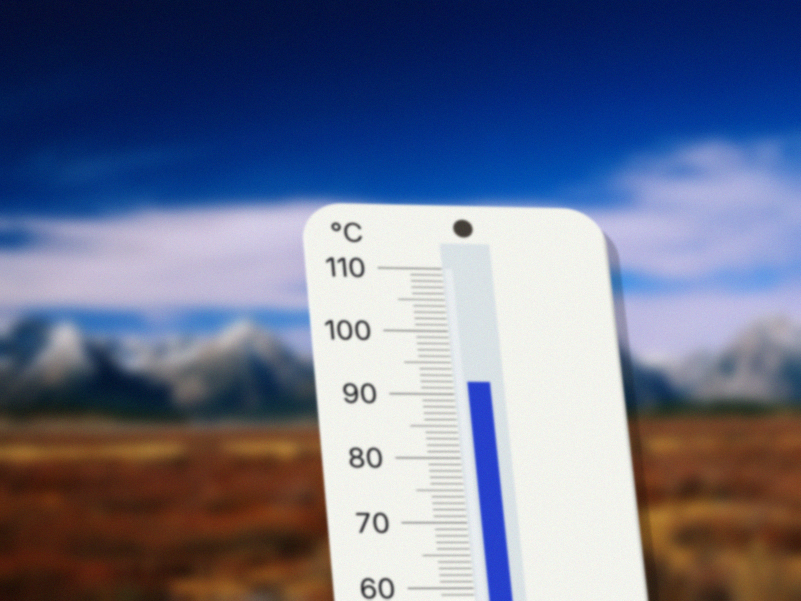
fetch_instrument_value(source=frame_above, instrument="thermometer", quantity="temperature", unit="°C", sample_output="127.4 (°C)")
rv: 92 (°C)
